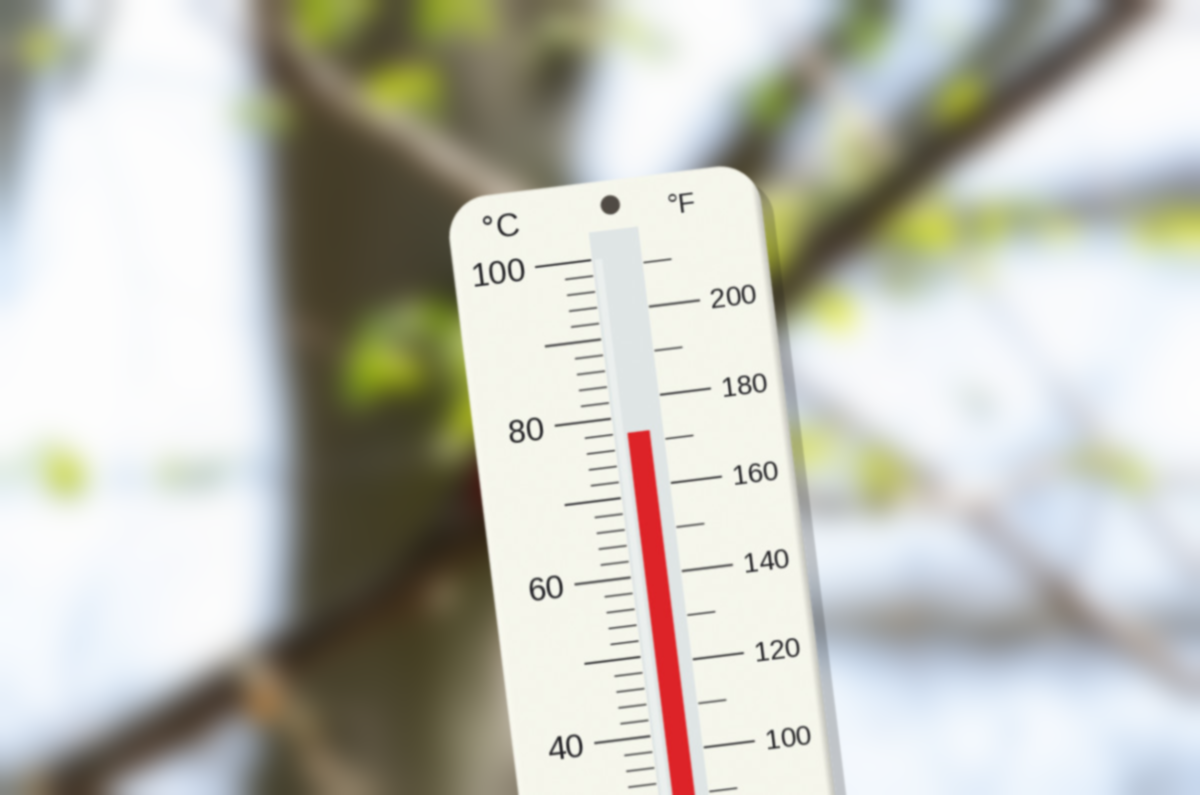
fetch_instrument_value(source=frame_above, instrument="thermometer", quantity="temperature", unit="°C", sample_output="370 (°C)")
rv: 78 (°C)
